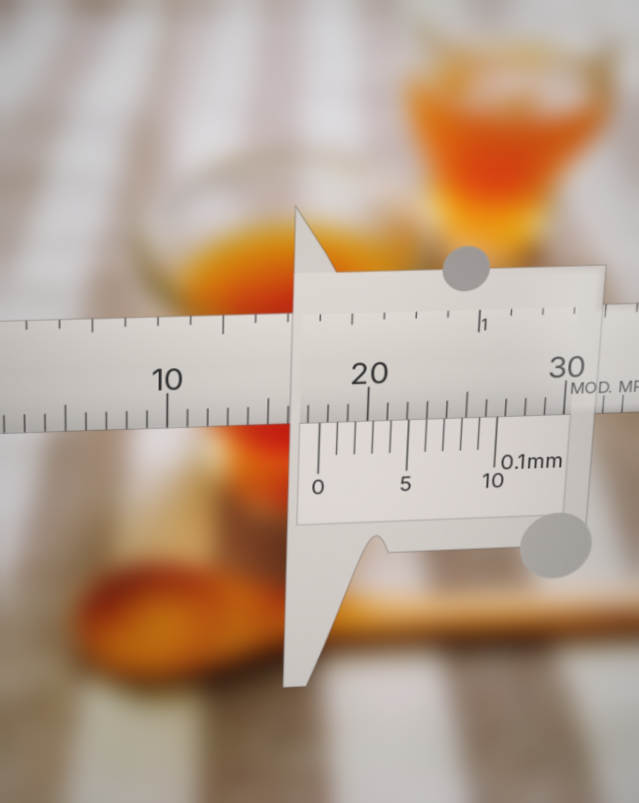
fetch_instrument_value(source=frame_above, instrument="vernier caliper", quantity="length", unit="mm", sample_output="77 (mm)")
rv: 17.6 (mm)
